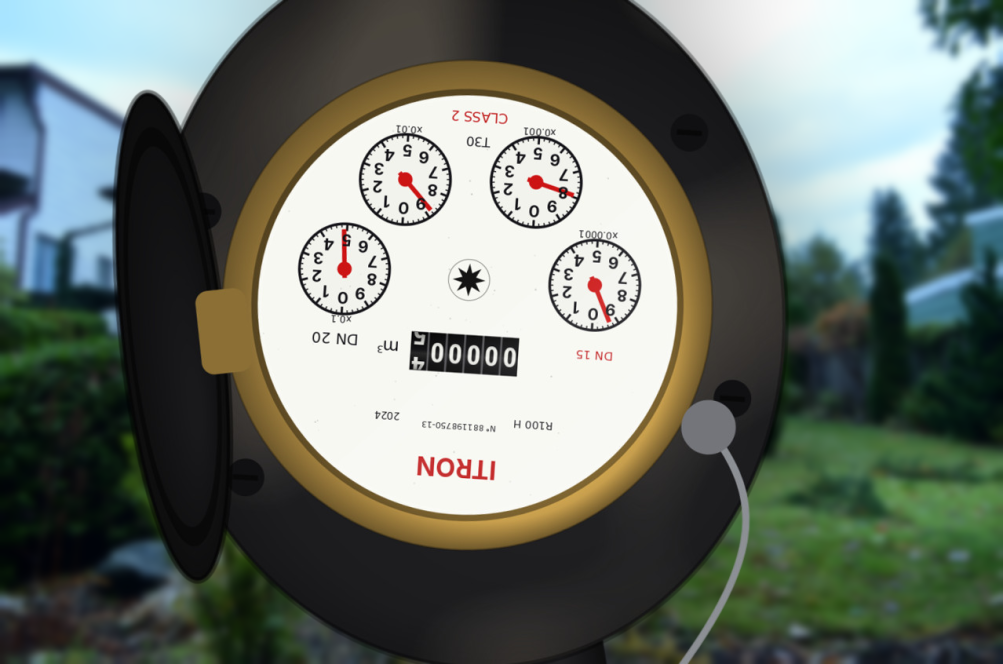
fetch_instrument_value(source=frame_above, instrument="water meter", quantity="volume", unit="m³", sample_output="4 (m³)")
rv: 4.4879 (m³)
